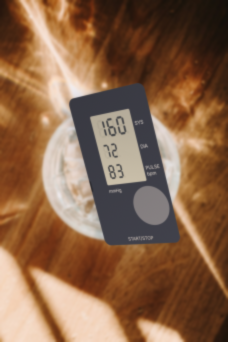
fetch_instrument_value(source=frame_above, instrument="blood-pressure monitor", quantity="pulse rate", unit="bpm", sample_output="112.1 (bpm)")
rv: 83 (bpm)
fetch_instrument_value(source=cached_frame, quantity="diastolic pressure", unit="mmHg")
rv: 72 (mmHg)
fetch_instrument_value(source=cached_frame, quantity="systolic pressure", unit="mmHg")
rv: 160 (mmHg)
